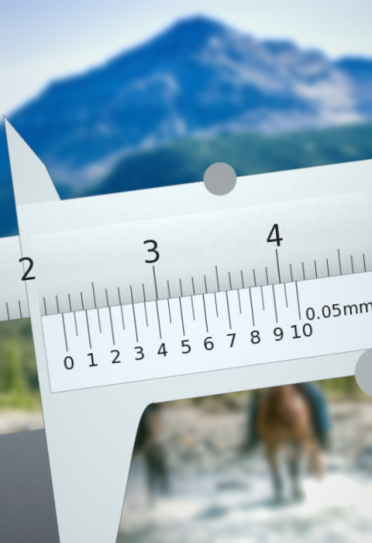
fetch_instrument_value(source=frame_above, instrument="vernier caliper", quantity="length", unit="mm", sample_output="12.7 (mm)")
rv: 22.3 (mm)
